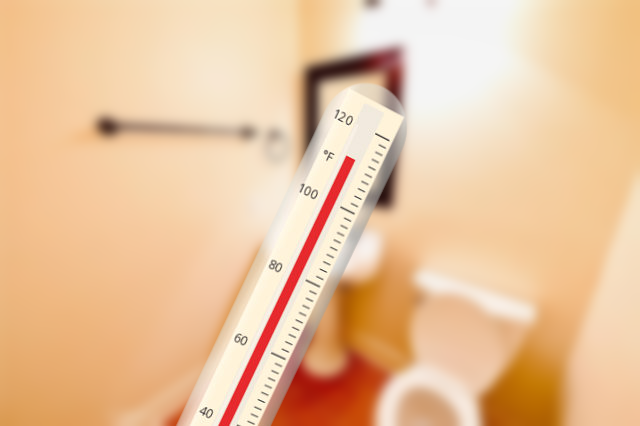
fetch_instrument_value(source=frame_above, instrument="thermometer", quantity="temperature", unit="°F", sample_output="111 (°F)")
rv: 112 (°F)
